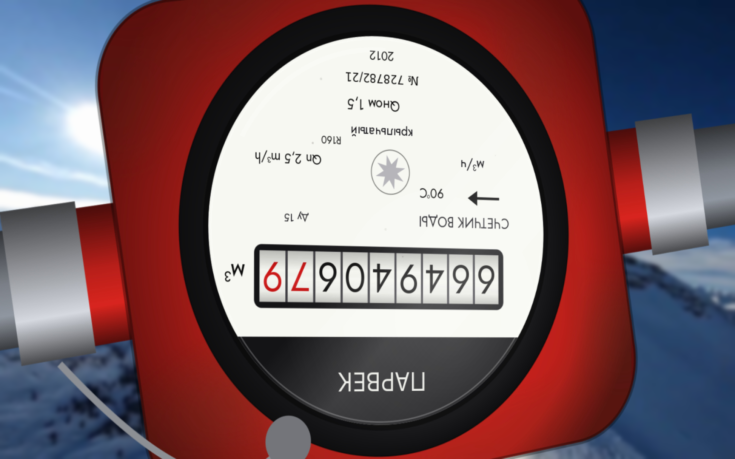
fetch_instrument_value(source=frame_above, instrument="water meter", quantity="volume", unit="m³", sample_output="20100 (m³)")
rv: 6649406.79 (m³)
